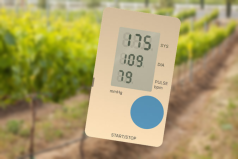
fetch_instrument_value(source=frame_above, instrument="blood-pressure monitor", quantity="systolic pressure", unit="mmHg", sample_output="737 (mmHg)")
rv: 175 (mmHg)
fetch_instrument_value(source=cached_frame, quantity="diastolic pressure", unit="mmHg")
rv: 109 (mmHg)
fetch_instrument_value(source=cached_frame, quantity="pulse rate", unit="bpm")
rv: 79 (bpm)
